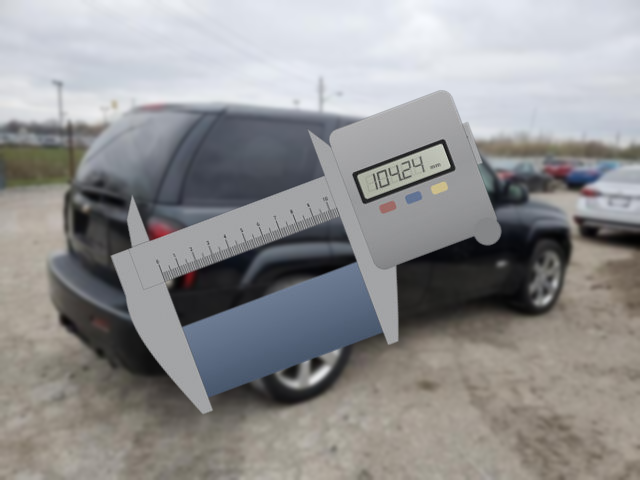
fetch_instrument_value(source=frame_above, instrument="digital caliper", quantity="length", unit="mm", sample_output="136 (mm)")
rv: 104.24 (mm)
